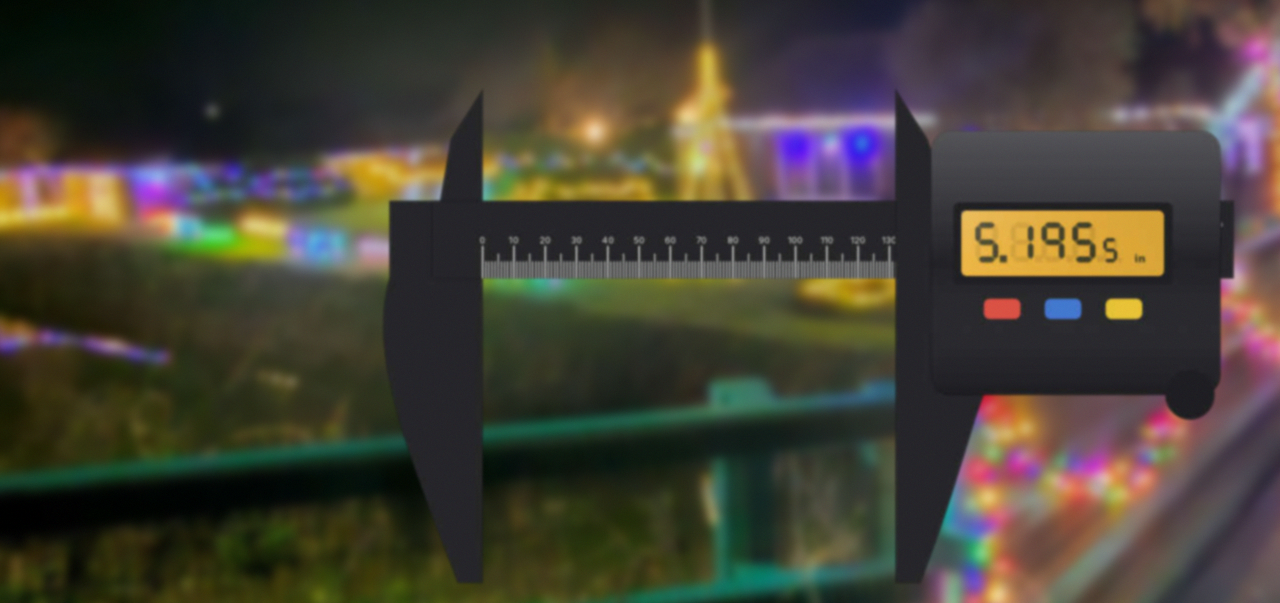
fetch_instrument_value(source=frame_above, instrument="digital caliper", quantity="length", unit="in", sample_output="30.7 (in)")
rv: 5.1955 (in)
